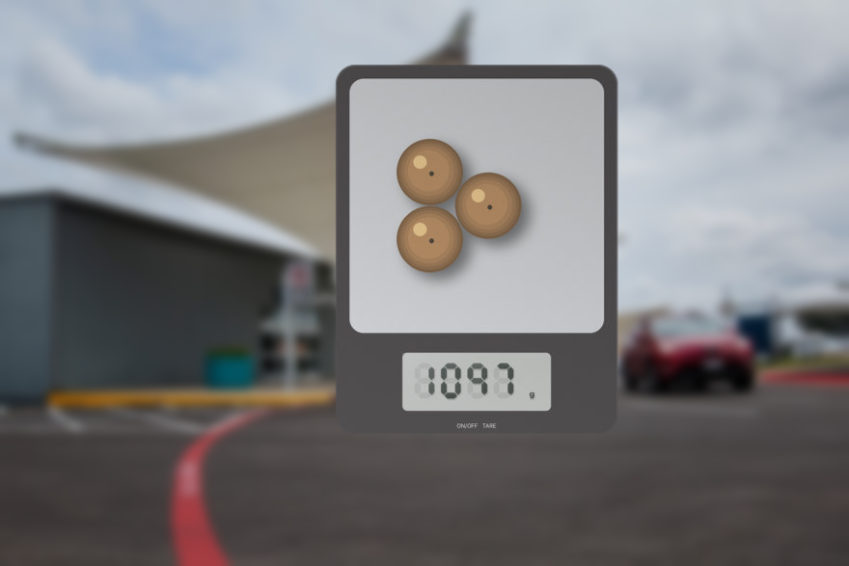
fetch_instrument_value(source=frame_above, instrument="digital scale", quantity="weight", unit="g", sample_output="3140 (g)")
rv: 1097 (g)
